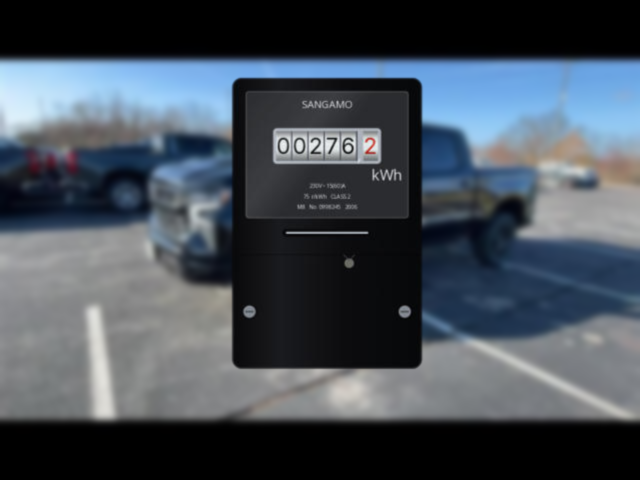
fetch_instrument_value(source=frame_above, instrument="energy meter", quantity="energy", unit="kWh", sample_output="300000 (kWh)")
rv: 276.2 (kWh)
